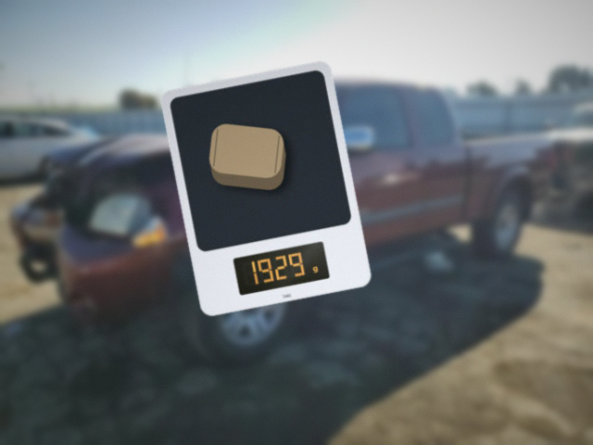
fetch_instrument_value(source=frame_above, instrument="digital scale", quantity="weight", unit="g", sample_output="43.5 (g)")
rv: 1929 (g)
